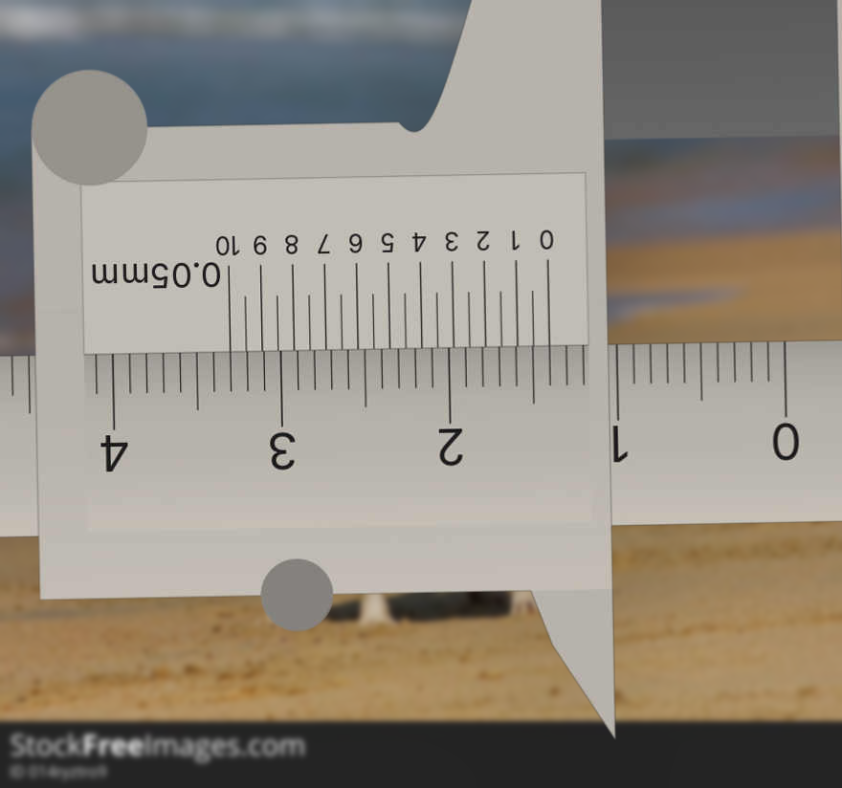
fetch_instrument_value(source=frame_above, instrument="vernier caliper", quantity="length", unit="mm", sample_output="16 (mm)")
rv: 14.0 (mm)
